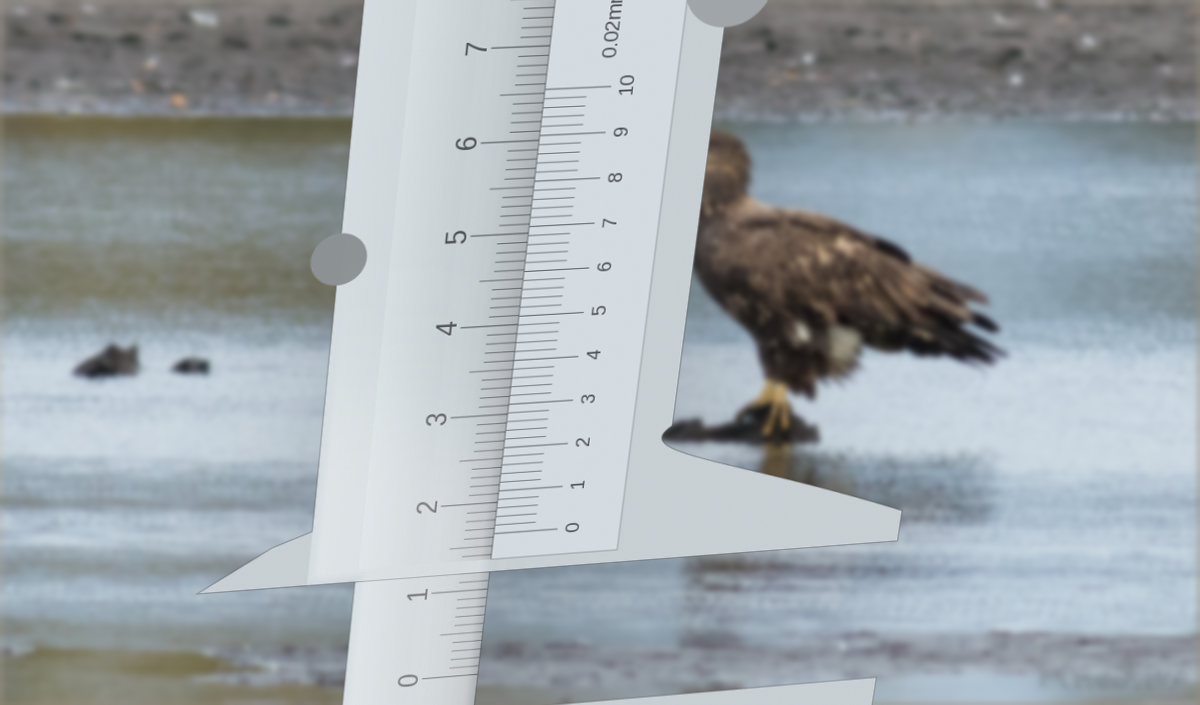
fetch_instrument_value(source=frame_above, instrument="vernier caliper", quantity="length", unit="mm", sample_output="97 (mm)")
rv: 16.4 (mm)
